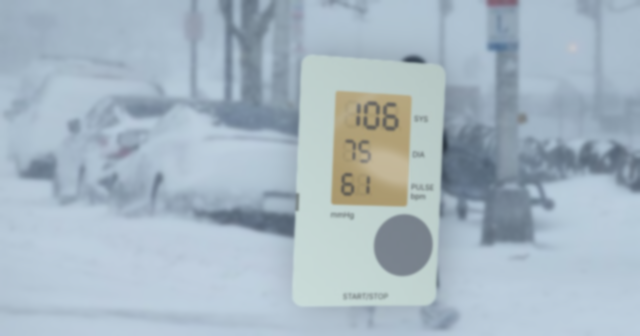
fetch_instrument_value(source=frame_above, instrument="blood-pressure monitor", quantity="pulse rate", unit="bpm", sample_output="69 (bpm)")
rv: 61 (bpm)
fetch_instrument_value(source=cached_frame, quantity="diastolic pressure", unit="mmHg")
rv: 75 (mmHg)
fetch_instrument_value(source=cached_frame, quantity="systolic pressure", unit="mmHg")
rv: 106 (mmHg)
